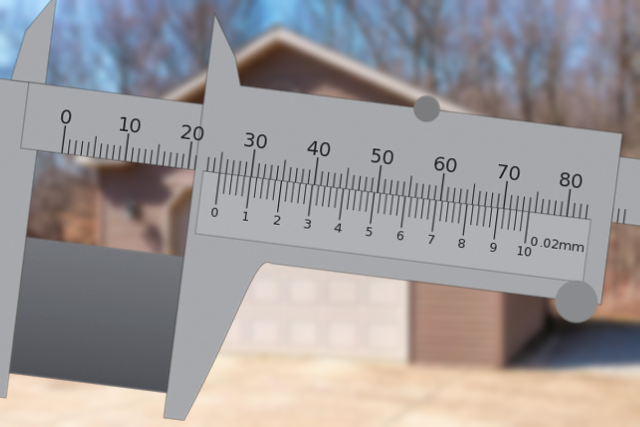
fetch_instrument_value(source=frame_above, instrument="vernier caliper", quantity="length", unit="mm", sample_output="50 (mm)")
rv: 25.0 (mm)
